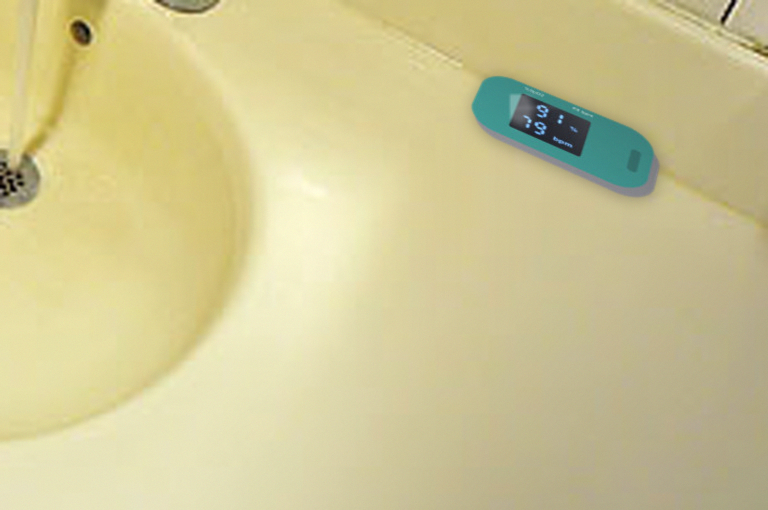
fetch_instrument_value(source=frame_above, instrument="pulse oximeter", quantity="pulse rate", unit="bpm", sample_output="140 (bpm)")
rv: 79 (bpm)
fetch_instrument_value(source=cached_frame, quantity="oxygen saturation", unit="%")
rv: 91 (%)
